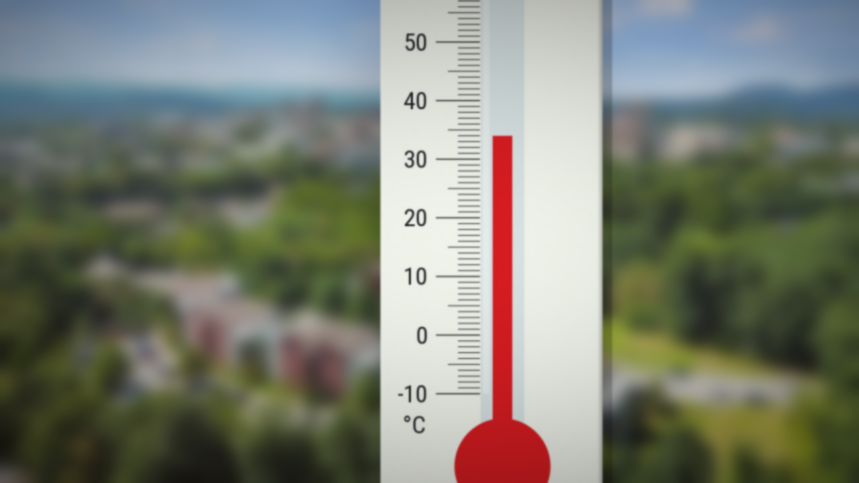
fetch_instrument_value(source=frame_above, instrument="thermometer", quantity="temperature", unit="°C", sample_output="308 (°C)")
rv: 34 (°C)
